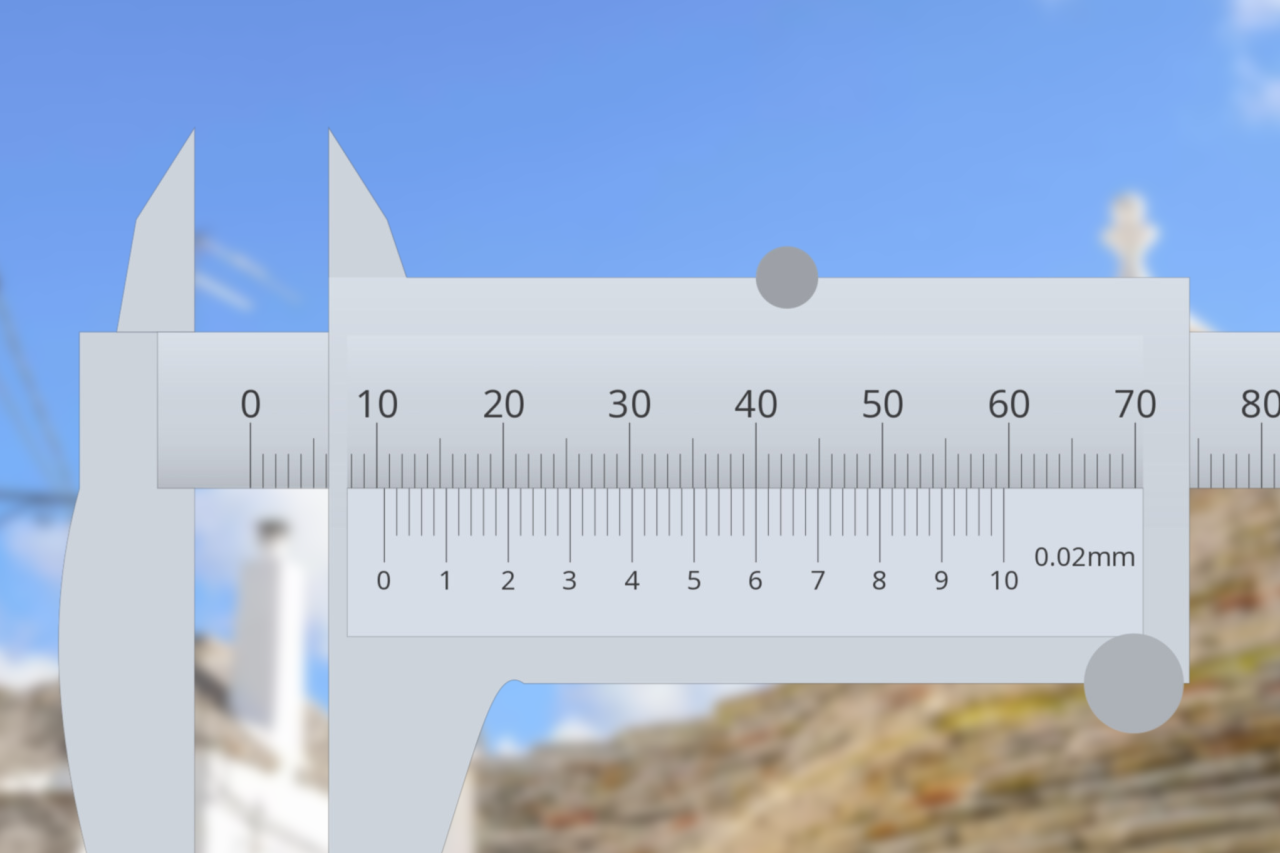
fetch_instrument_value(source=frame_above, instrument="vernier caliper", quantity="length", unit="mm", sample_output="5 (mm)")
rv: 10.6 (mm)
